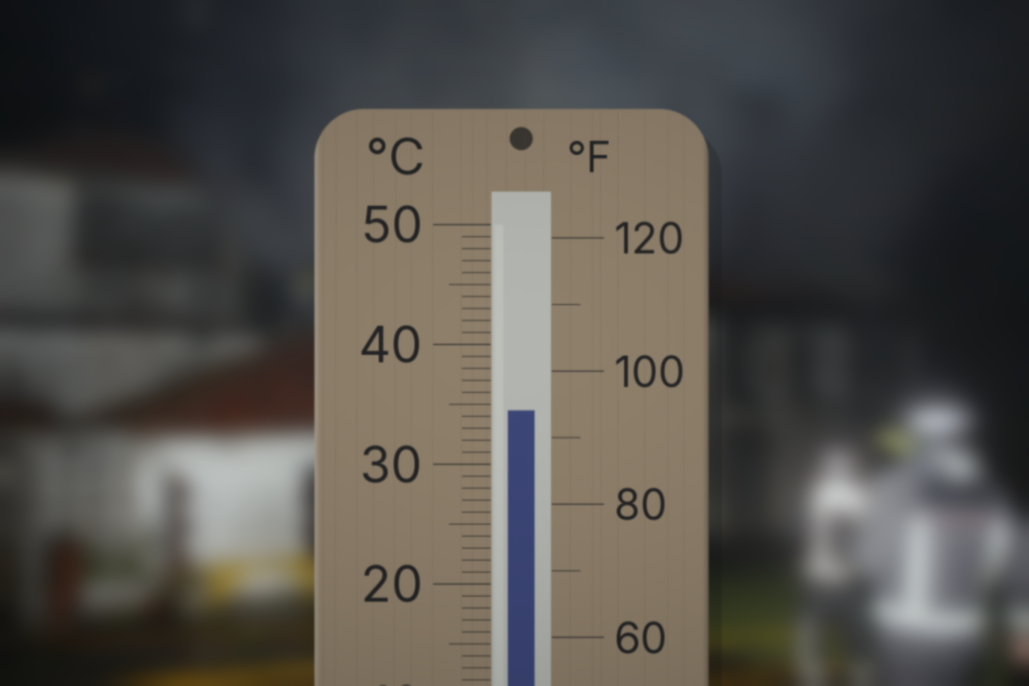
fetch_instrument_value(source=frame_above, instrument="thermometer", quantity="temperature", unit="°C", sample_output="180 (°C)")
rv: 34.5 (°C)
